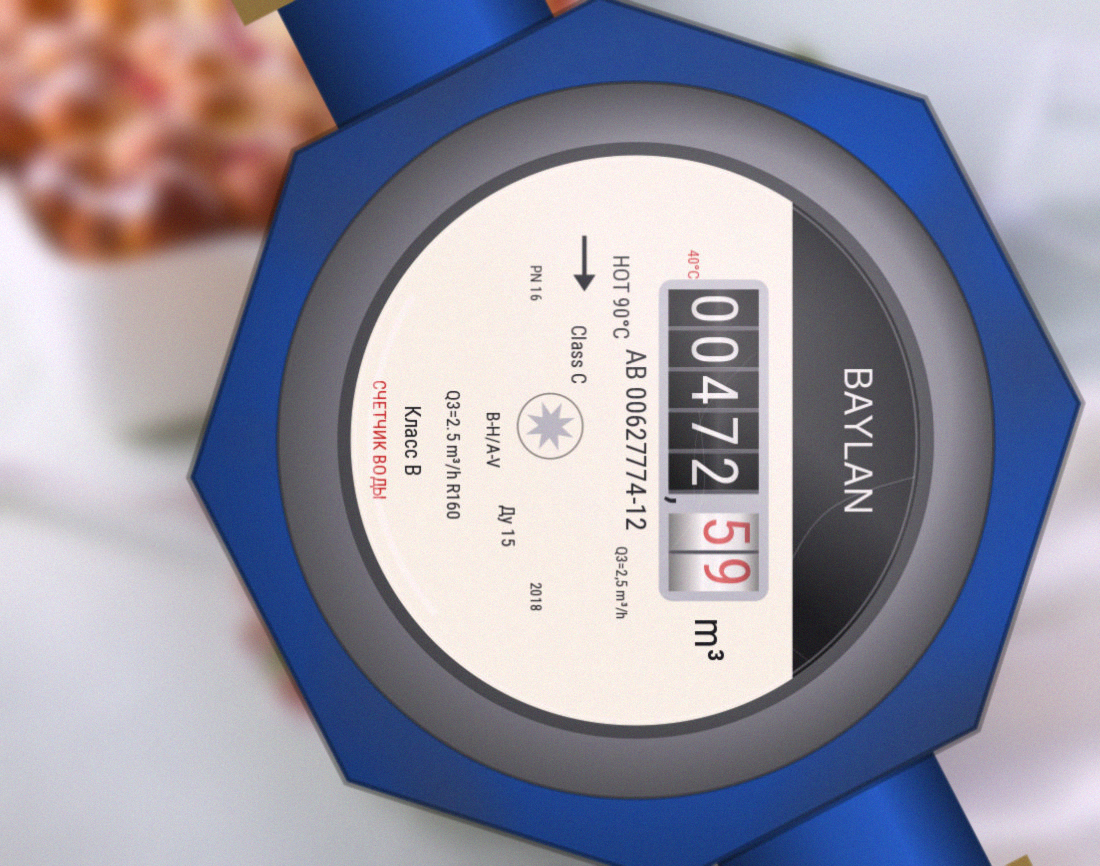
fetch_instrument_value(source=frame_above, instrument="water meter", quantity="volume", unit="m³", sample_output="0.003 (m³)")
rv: 472.59 (m³)
